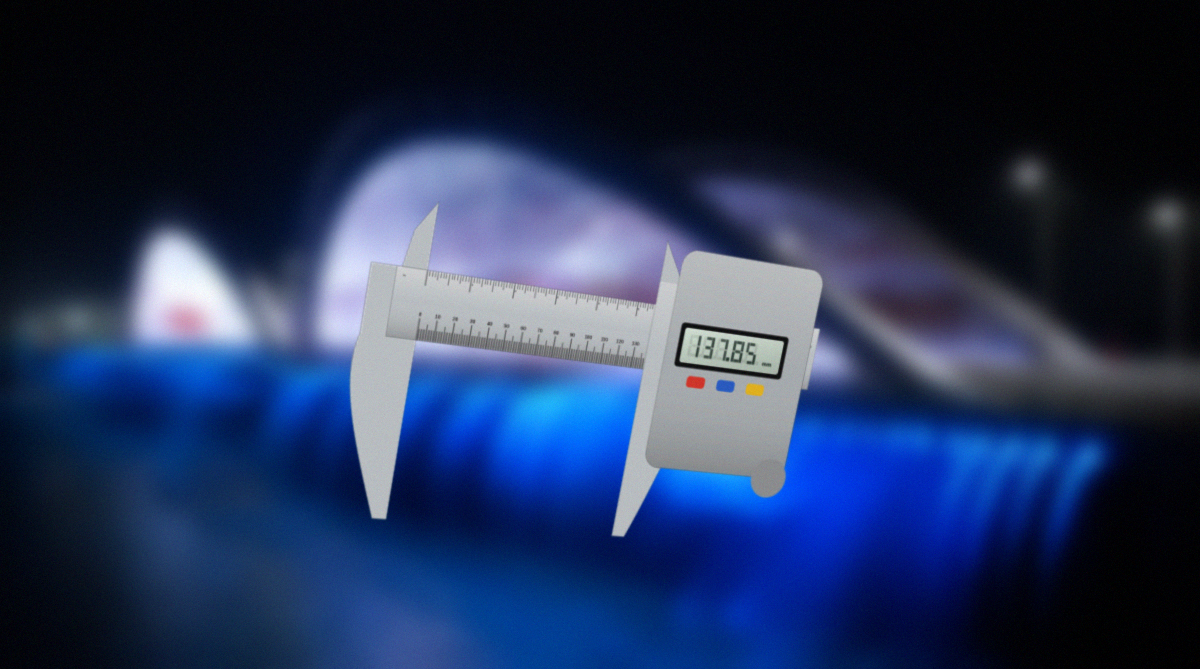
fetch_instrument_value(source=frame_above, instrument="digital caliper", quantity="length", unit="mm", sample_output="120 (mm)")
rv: 137.85 (mm)
